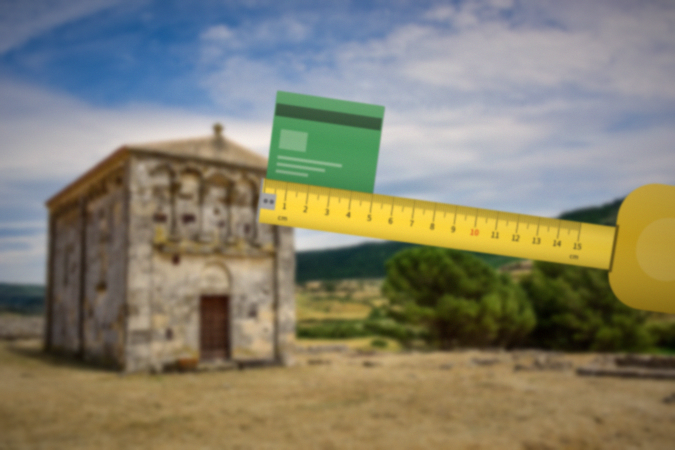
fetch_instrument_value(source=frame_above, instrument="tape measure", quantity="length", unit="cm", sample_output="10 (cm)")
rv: 5 (cm)
